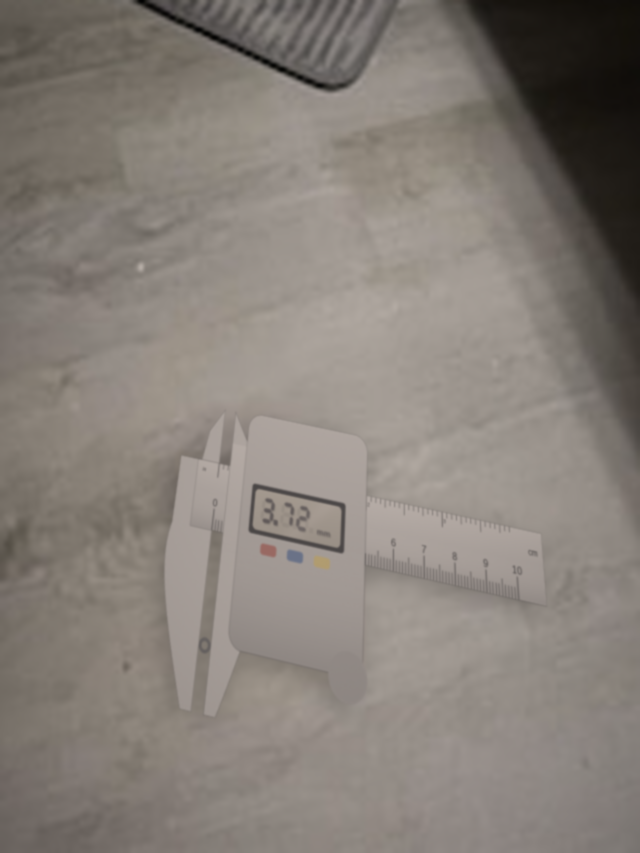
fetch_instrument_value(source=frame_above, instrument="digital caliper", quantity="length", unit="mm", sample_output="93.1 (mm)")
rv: 3.72 (mm)
